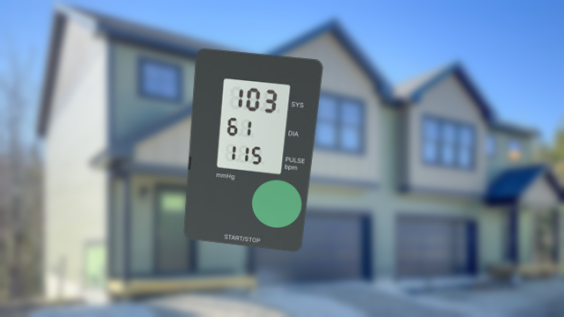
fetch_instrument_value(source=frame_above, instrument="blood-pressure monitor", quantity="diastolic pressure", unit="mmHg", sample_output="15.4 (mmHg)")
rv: 61 (mmHg)
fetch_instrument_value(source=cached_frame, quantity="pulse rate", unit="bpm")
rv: 115 (bpm)
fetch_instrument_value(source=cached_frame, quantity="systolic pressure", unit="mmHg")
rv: 103 (mmHg)
